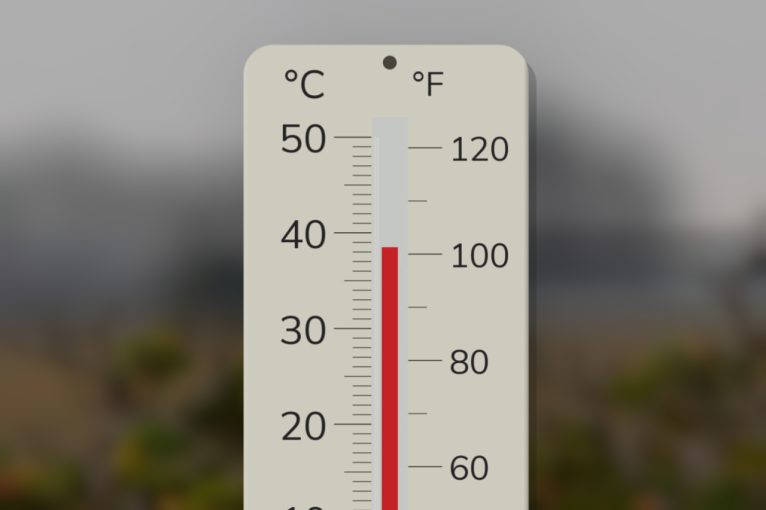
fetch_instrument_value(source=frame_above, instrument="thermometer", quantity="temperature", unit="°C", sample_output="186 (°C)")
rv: 38.5 (°C)
